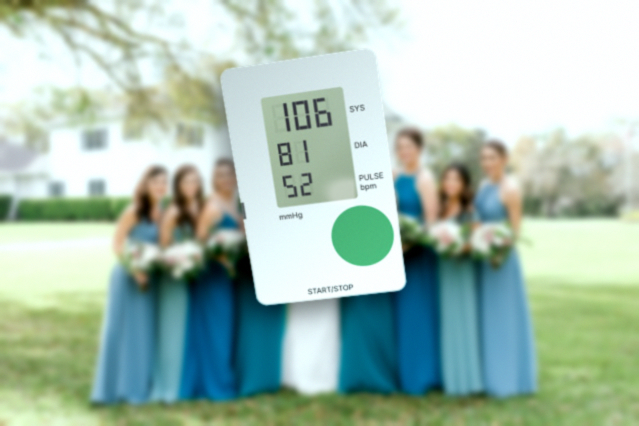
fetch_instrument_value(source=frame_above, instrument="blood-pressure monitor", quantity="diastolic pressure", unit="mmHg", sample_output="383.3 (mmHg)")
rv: 81 (mmHg)
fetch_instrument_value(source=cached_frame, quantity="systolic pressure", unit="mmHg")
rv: 106 (mmHg)
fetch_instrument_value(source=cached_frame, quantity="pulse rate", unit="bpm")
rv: 52 (bpm)
